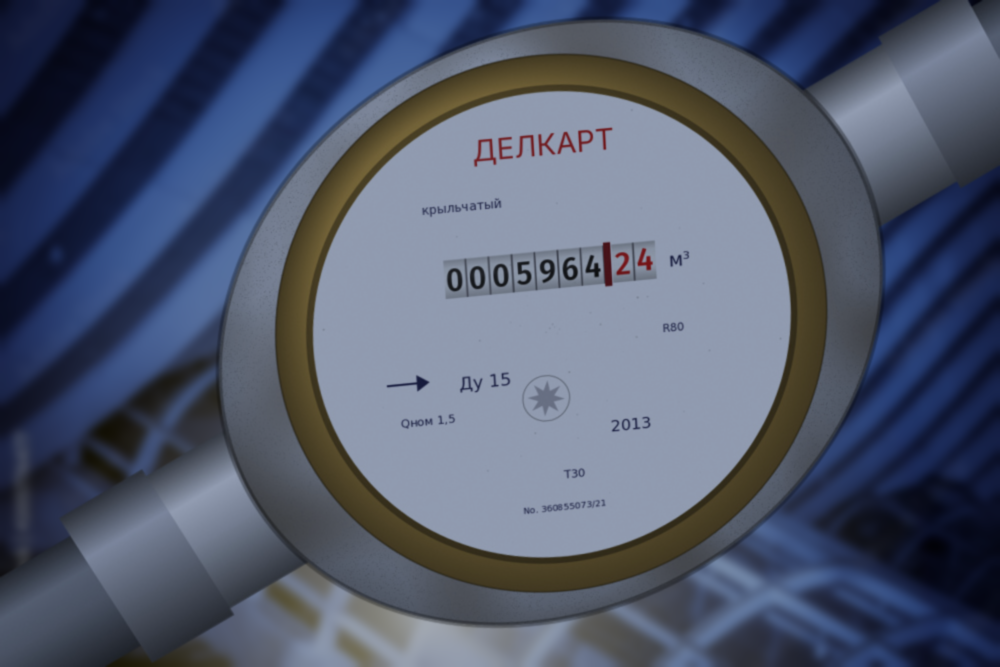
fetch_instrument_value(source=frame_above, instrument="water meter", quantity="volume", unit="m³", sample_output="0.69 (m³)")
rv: 5964.24 (m³)
